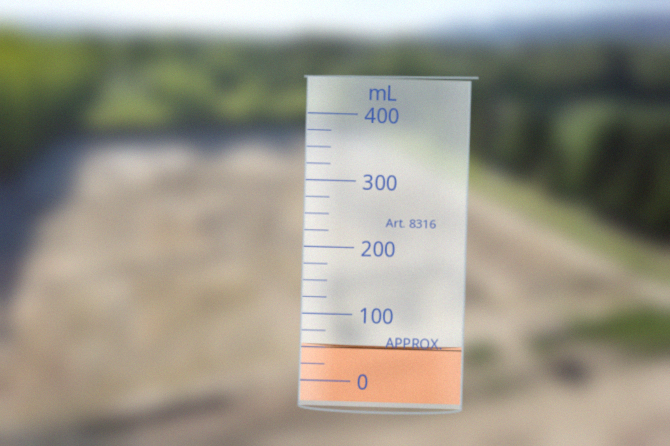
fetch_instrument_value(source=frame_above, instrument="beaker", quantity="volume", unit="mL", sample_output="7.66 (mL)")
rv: 50 (mL)
